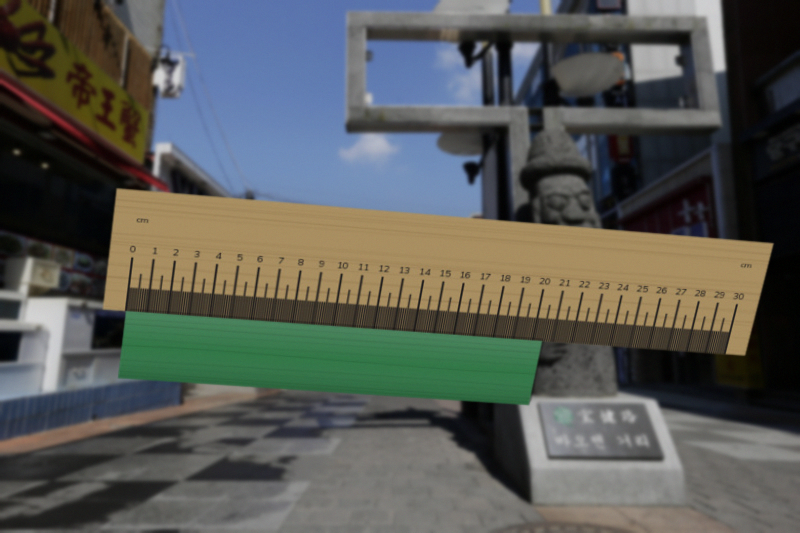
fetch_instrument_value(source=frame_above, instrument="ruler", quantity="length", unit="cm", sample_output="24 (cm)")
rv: 20.5 (cm)
